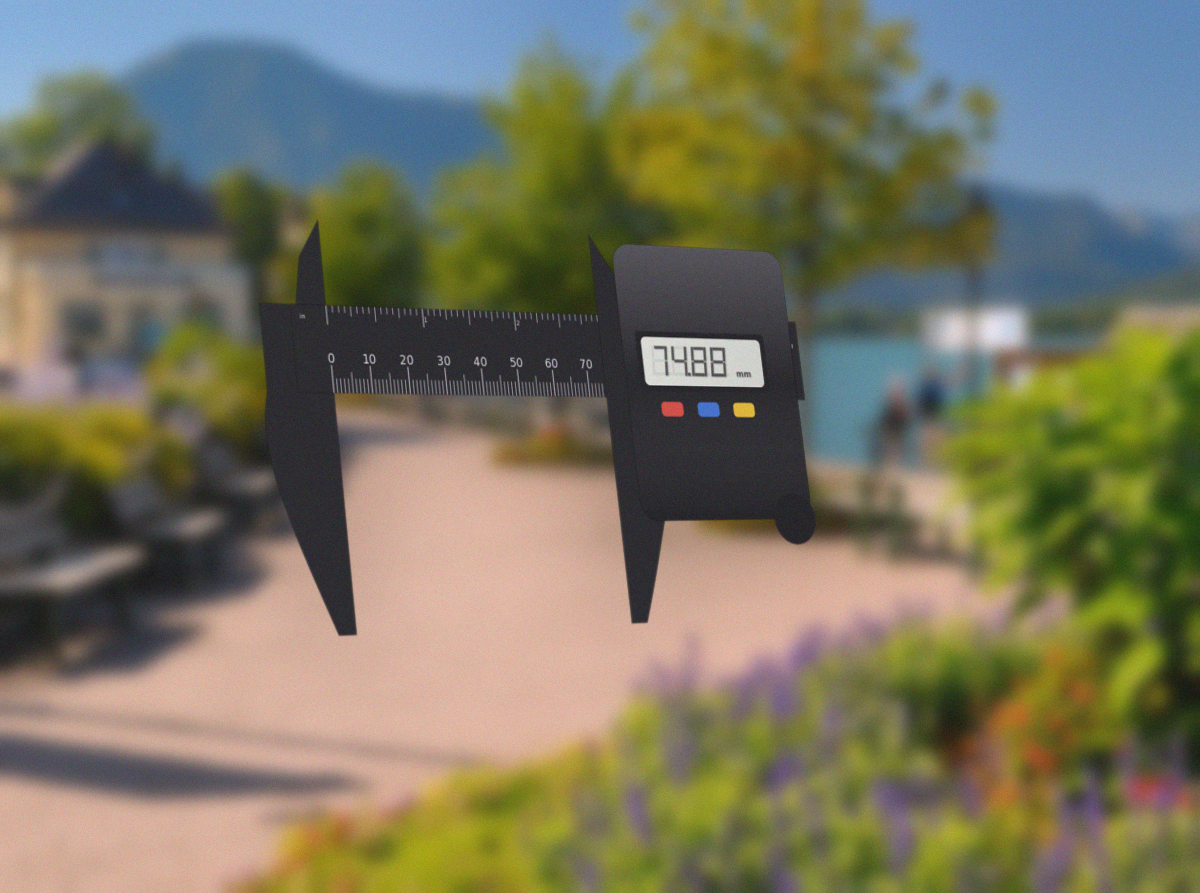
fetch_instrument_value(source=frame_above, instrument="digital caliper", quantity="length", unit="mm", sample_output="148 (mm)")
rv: 74.88 (mm)
